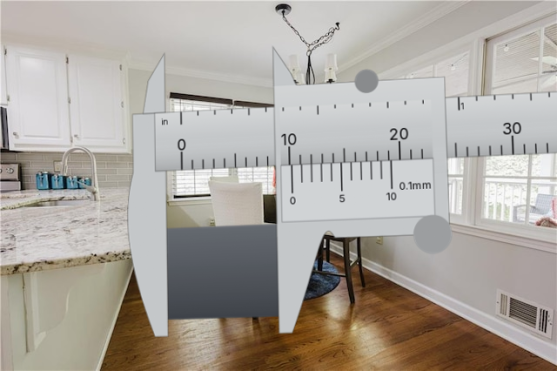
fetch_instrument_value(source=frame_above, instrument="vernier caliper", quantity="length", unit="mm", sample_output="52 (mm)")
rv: 10.2 (mm)
